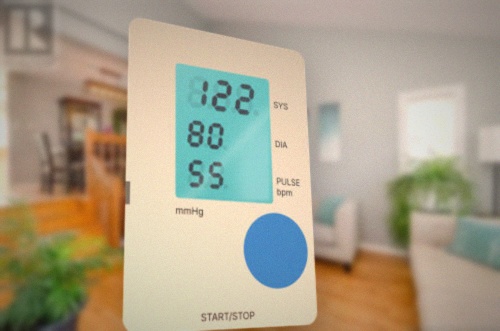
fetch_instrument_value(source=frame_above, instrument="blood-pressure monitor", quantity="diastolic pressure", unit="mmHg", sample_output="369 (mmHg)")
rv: 80 (mmHg)
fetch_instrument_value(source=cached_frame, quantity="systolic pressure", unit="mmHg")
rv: 122 (mmHg)
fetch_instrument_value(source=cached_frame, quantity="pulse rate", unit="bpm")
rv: 55 (bpm)
